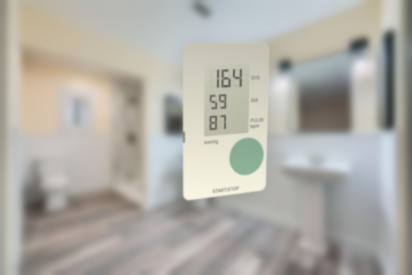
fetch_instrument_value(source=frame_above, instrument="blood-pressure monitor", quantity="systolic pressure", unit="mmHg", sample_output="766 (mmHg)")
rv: 164 (mmHg)
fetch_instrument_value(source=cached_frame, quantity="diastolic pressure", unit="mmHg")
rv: 59 (mmHg)
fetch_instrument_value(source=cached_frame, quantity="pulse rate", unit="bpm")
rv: 87 (bpm)
